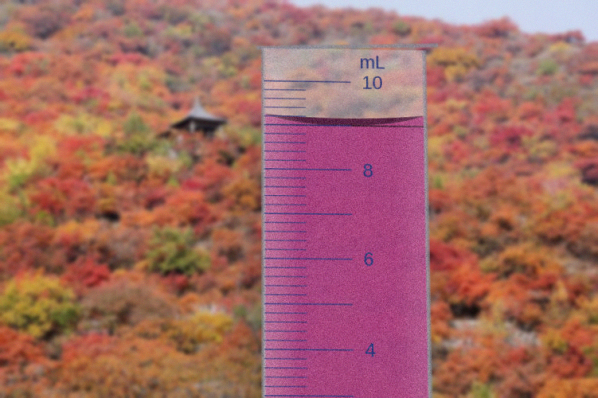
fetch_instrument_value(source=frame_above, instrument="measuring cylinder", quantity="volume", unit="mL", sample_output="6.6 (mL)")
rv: 9 (mL)
